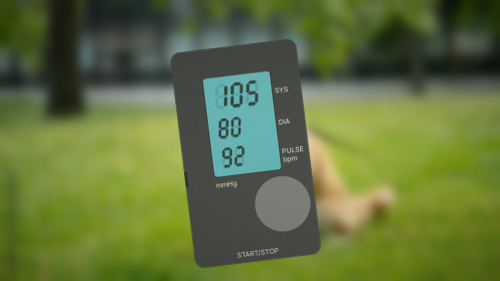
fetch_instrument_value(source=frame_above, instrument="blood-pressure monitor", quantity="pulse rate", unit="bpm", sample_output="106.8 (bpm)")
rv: 92 (bpm)
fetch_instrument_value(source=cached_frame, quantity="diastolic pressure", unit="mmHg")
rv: 80 (mmHg)
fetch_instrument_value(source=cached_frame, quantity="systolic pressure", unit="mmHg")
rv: 105 (mmHg)
